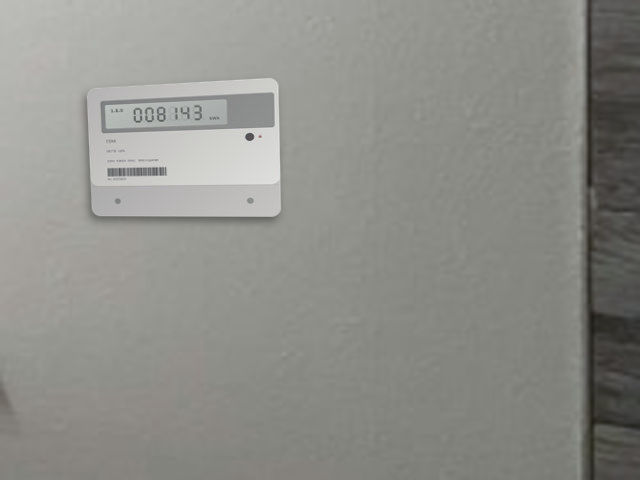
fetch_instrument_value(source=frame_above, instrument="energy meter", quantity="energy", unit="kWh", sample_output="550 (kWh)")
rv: 8143 (kWh)
